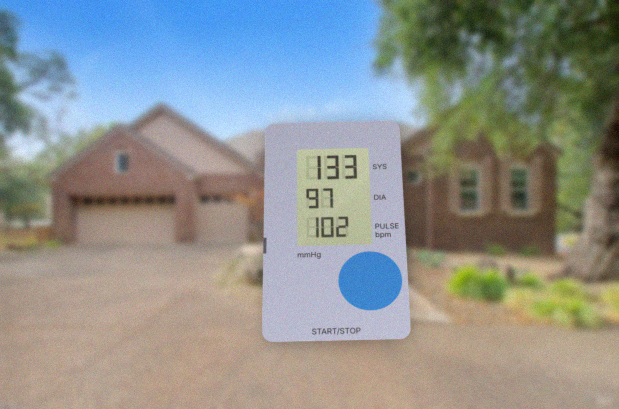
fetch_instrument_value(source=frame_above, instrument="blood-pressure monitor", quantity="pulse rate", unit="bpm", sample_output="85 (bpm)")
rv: 102 (bpm)
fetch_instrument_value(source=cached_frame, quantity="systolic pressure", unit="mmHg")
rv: 133 (mmHg)
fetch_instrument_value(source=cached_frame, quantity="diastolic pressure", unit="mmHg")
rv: 97 (mmHg)
